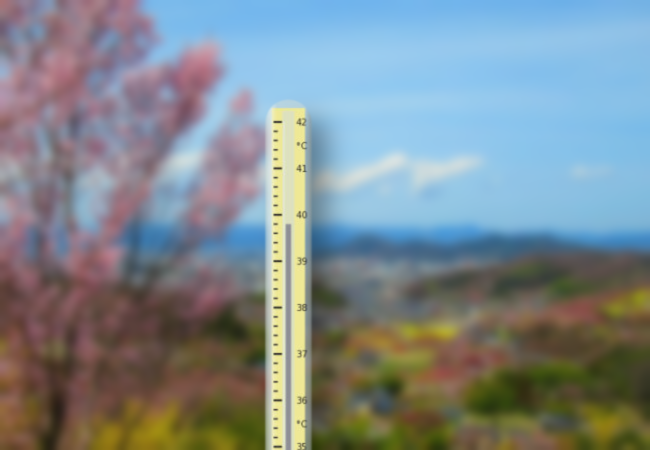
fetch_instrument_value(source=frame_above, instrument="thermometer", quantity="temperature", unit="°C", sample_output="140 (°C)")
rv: 39.8 (°C)
